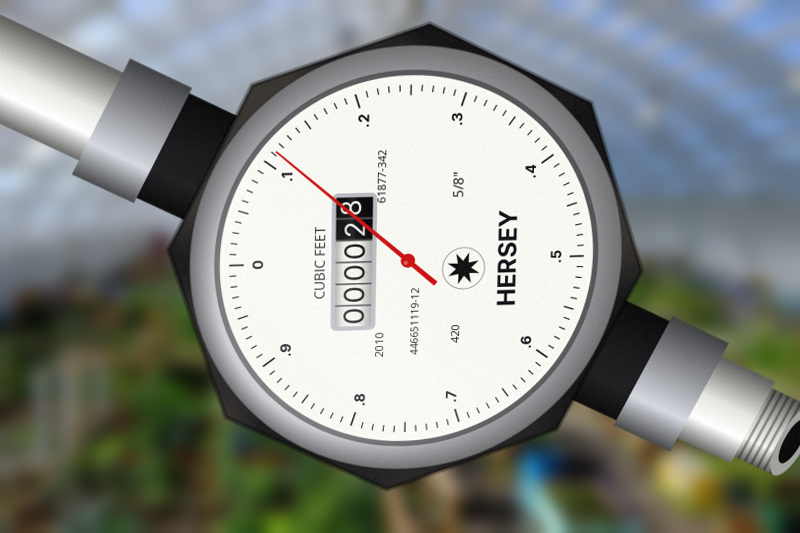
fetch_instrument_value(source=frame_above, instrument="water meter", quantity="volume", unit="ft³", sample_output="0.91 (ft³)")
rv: 28.11 (ft³)
